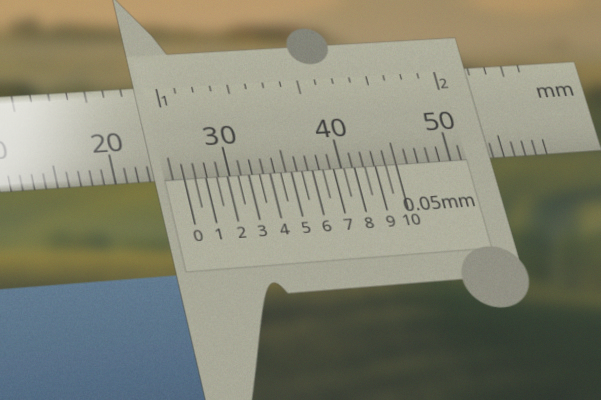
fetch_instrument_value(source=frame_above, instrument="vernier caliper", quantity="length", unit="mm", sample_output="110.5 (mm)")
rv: 26.0 (mm)
